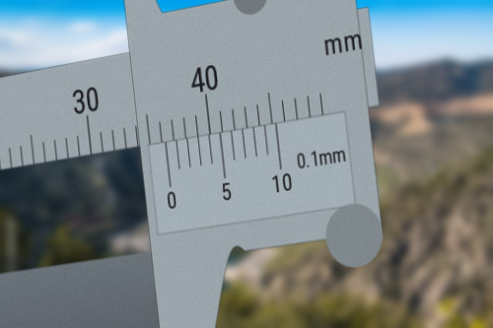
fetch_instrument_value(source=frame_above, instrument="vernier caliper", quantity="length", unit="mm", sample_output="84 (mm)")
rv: 36.3 (mm)
